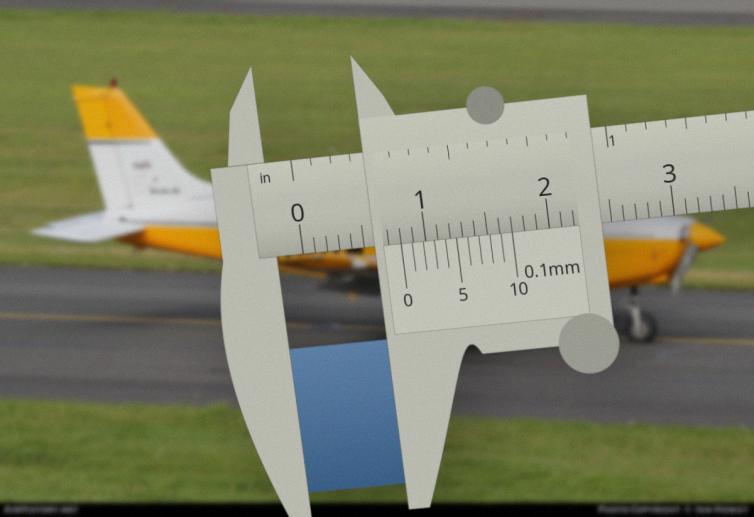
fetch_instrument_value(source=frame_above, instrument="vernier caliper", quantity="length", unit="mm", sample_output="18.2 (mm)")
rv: 8.0 (mm)
